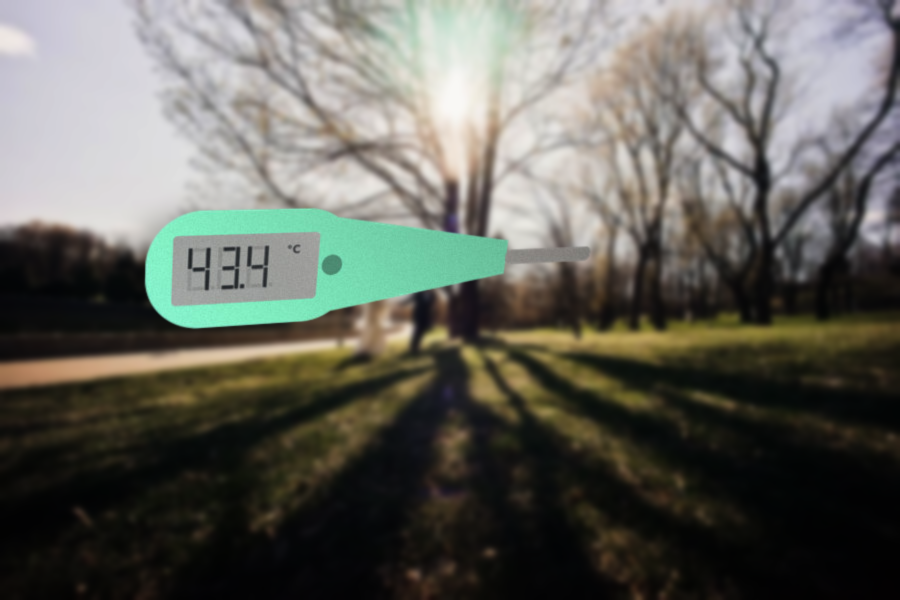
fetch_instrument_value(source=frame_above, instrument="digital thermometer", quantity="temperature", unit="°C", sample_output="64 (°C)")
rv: 43.4 (°C)
